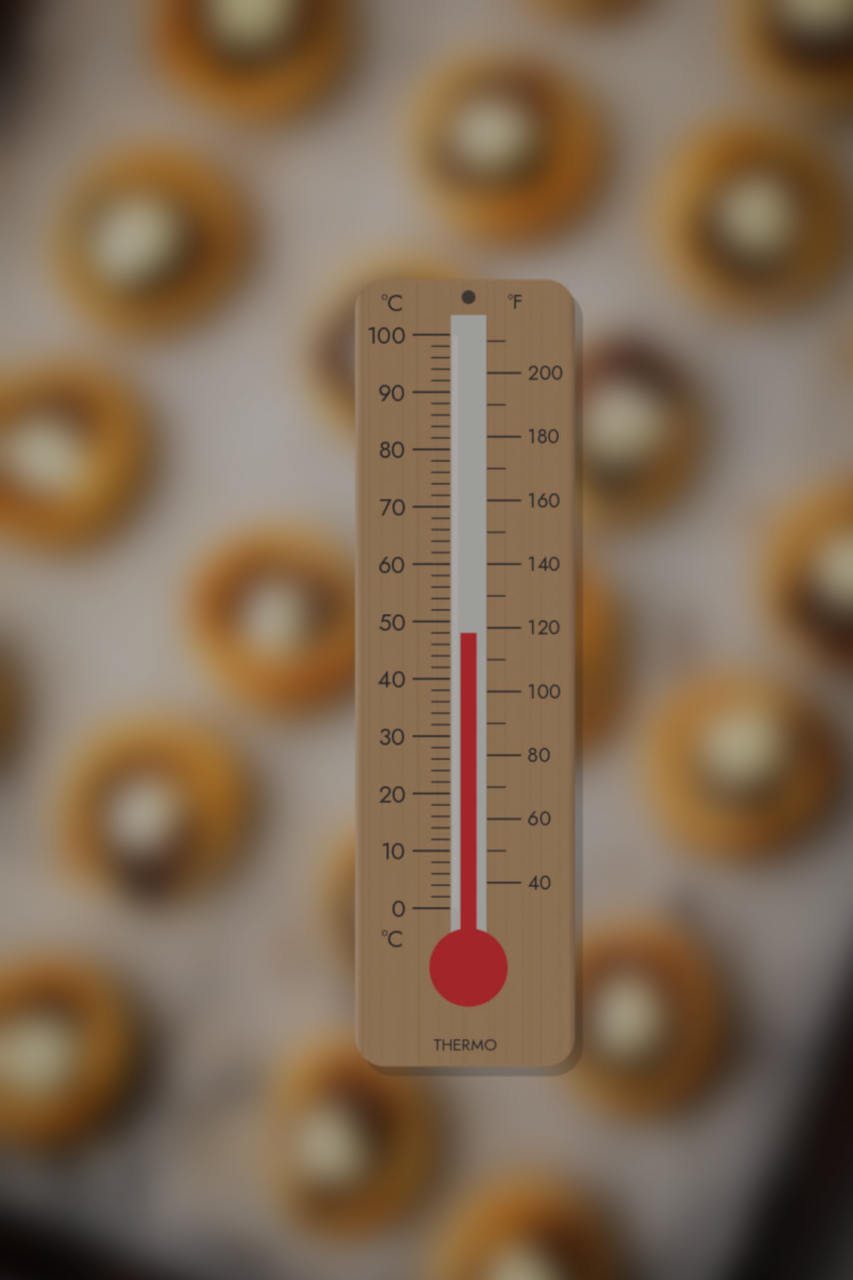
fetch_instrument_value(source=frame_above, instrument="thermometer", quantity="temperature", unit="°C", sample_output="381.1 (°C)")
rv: 48 (°C)
